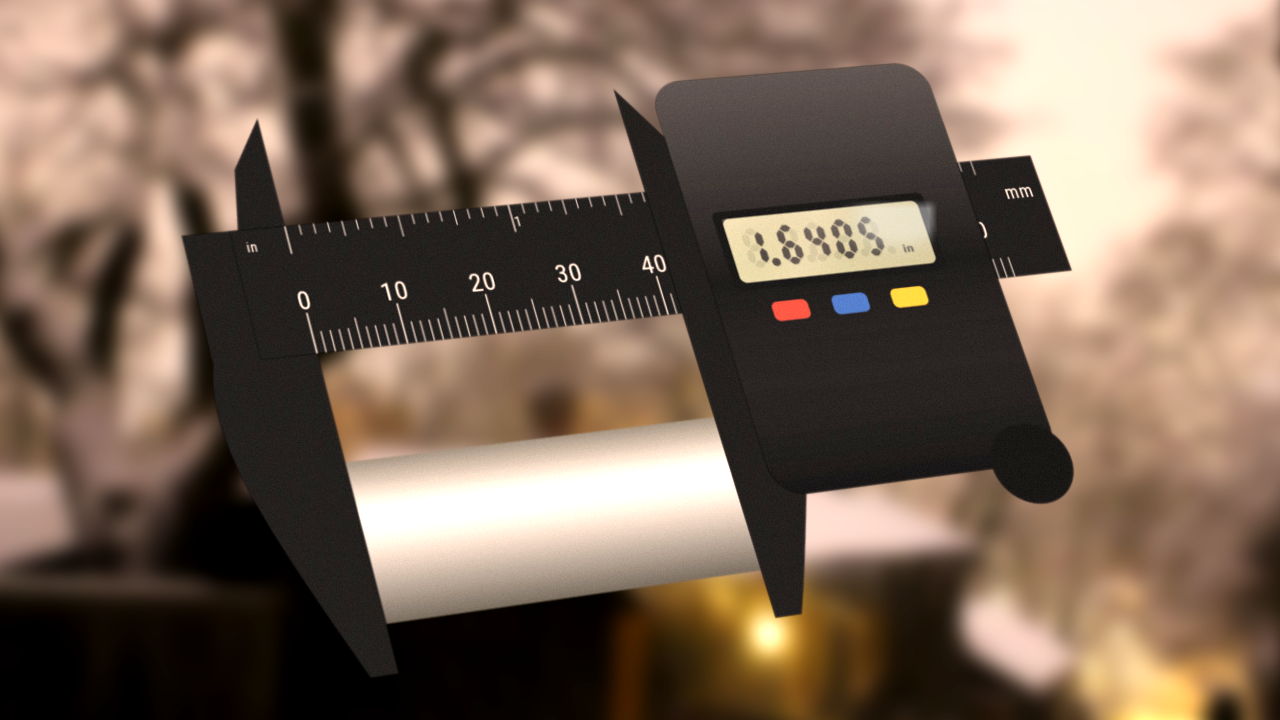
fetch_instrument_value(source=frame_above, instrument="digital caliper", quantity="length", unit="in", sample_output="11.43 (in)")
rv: 1.6405 (in)
